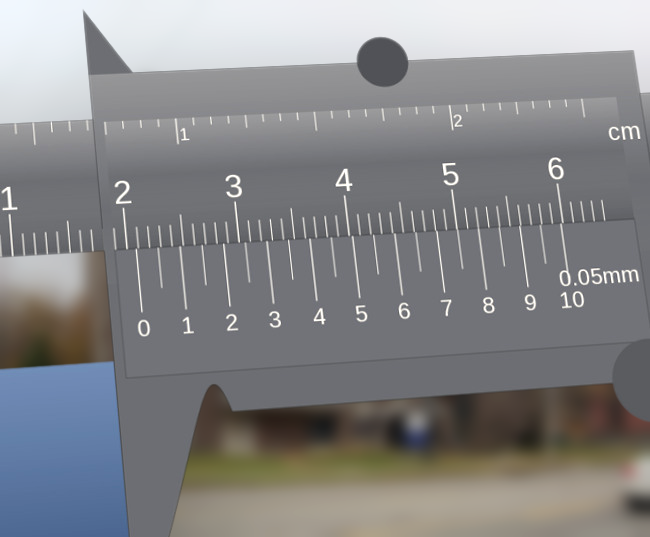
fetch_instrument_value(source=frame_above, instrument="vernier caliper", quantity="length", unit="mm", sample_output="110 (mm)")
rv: 20.8 (mm)
